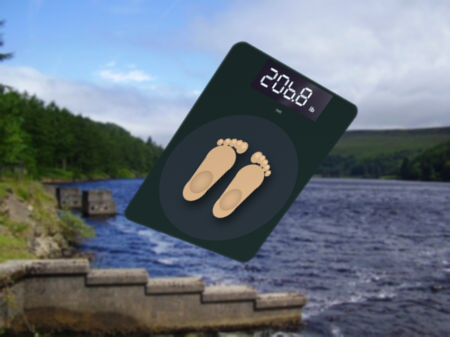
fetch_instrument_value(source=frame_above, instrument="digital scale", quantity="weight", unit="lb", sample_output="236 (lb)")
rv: 206.8 (lb)
